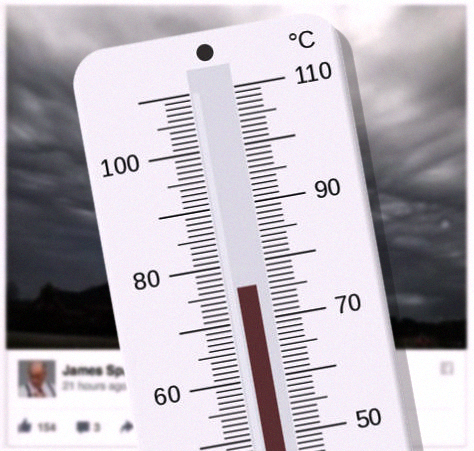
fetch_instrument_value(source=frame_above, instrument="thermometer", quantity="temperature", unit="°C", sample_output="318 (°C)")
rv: 76 (°C)
